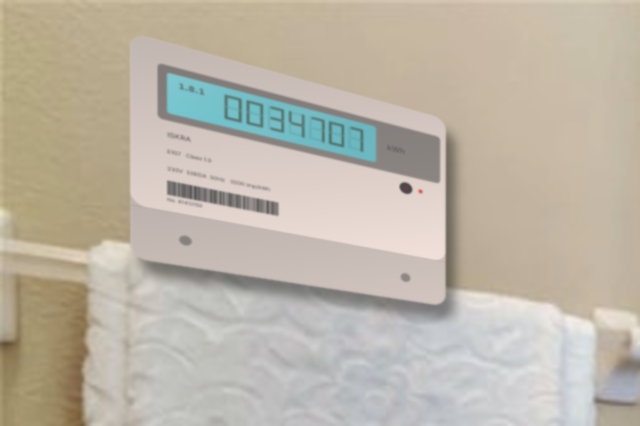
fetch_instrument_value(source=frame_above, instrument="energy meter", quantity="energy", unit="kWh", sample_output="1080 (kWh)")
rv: 34707 (kWh)
